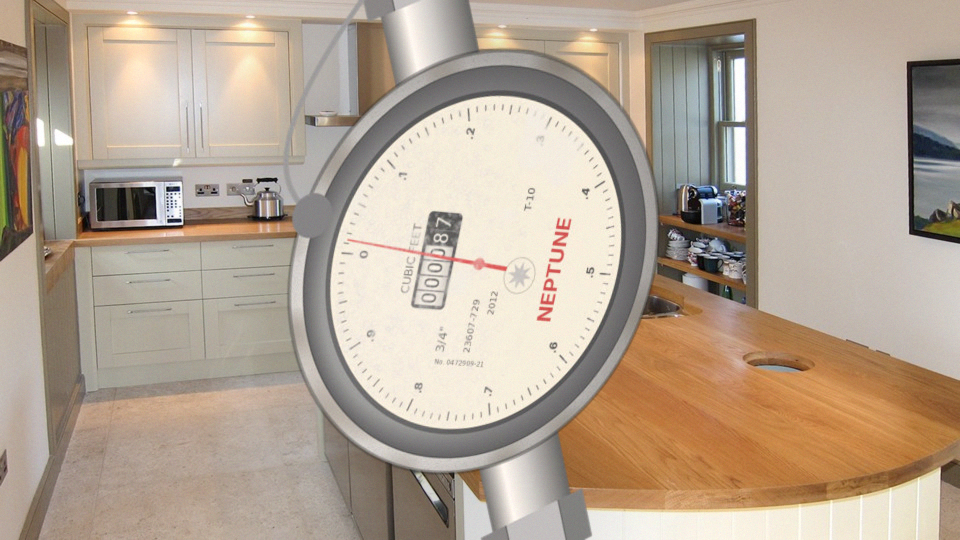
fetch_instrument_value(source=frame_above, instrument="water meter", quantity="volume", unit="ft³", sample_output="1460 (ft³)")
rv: 87.01 (ft³)
